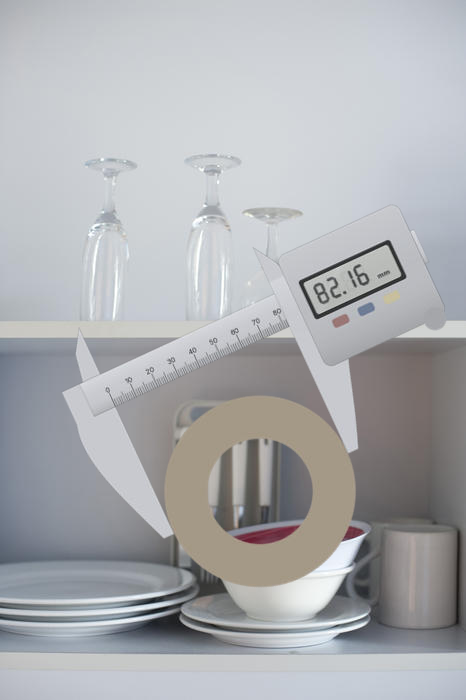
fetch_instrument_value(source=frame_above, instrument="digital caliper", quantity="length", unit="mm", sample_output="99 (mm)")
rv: 82.16 (mm)
